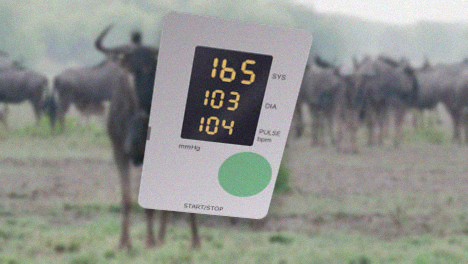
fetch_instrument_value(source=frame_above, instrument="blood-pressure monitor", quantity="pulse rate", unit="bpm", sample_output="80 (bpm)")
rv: 104 (bpm)
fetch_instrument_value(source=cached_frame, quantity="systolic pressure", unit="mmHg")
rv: 165 (mmHg)
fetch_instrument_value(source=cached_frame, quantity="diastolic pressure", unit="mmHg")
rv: 103 (mmHg)
